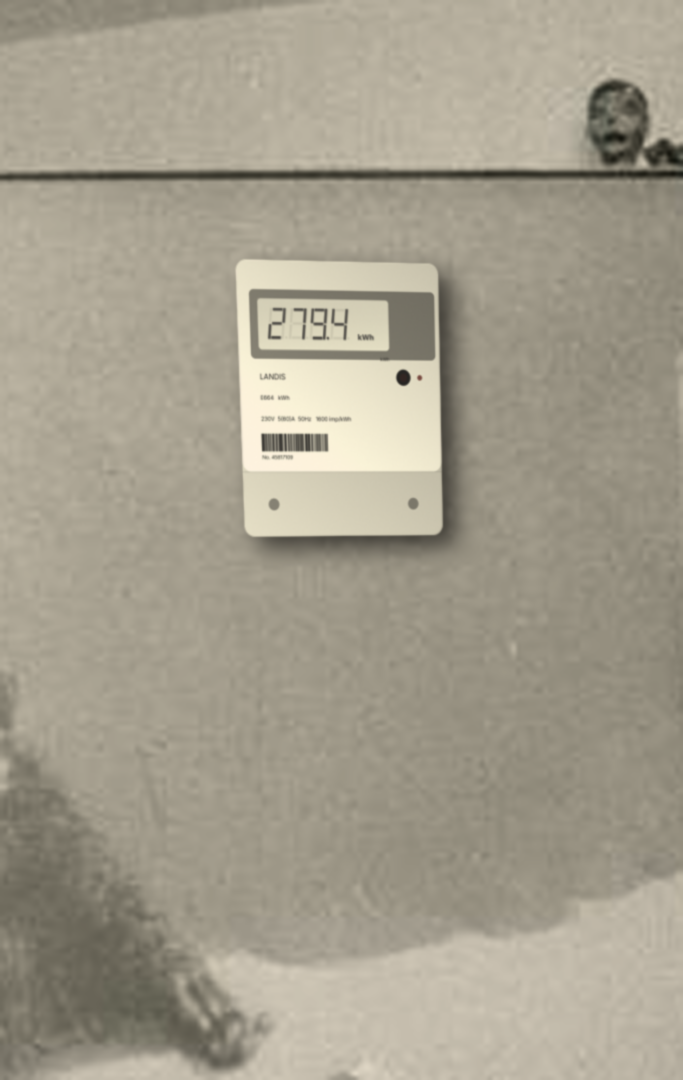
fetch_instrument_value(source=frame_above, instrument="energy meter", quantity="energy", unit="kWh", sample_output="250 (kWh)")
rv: 279.4 (kWh)
